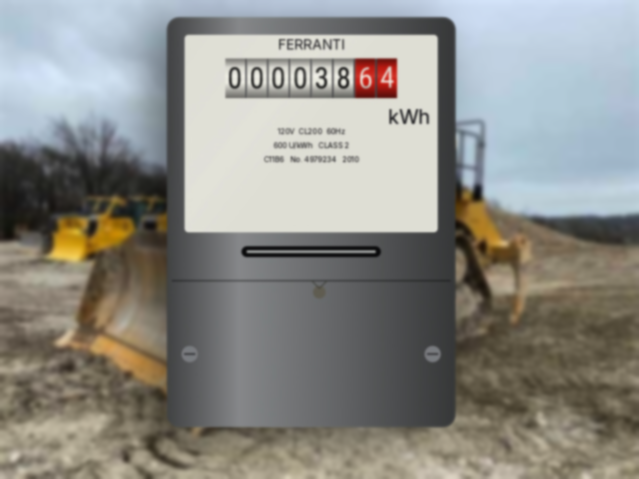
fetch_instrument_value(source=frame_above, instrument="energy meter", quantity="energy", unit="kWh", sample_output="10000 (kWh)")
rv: 38.64 (kWh)
